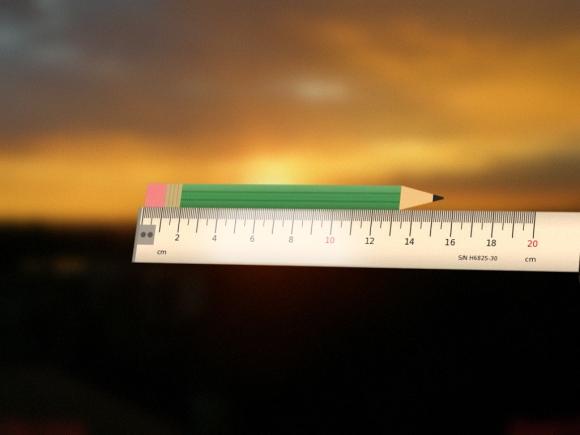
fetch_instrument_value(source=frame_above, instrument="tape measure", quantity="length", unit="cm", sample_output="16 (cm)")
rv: 15.5 (cm)
